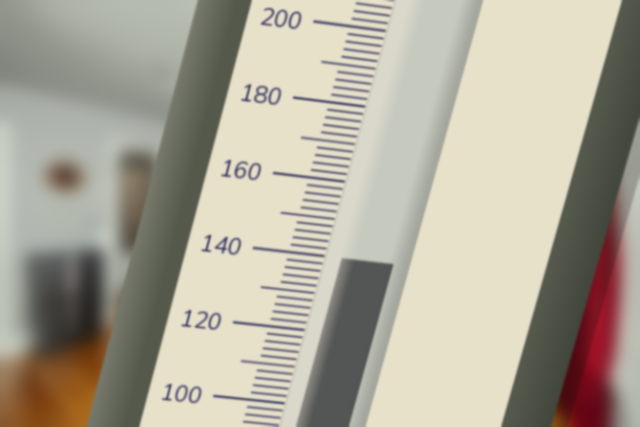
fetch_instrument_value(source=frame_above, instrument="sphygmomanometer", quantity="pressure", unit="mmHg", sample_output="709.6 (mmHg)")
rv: 140 (mmHg)
